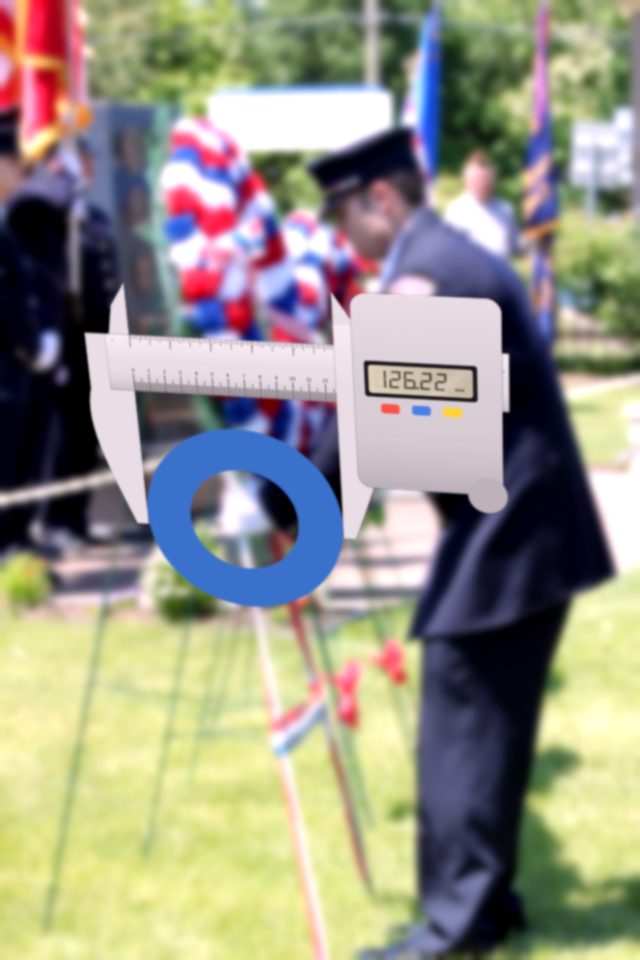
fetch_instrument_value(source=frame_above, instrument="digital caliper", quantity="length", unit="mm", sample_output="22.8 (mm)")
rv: 126.22 (mm)
